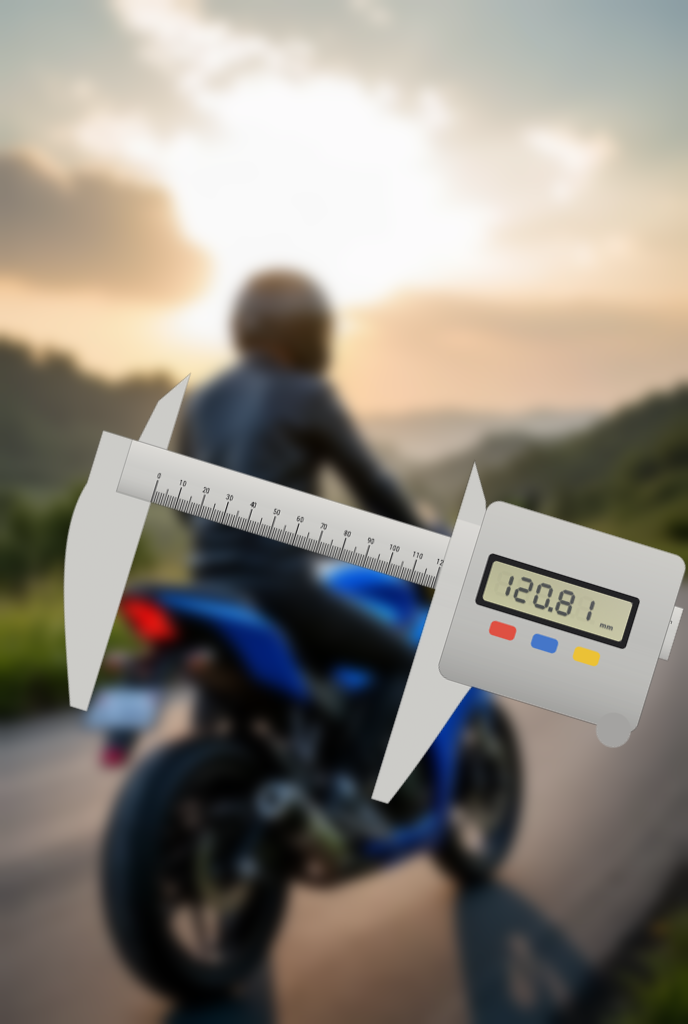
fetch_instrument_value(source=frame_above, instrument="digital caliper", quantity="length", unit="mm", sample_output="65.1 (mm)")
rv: 120.81 (mm)
